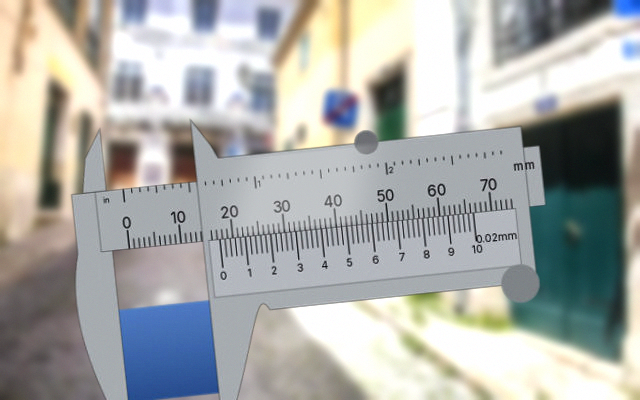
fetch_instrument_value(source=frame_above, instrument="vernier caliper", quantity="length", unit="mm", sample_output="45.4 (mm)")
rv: 17.5 (mm)
